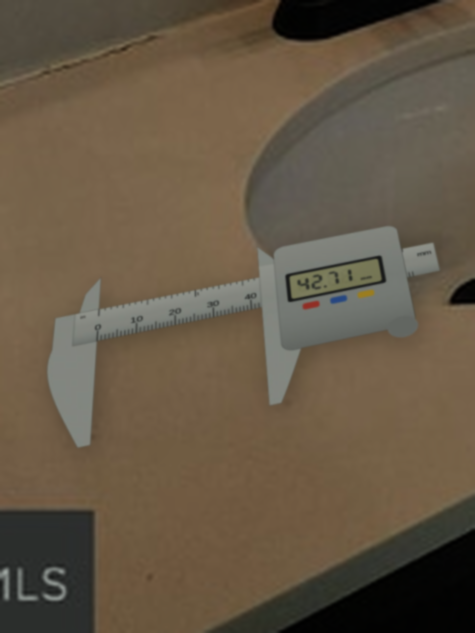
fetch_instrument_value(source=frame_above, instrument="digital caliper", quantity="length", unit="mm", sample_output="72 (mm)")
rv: 42.71 (mm)
